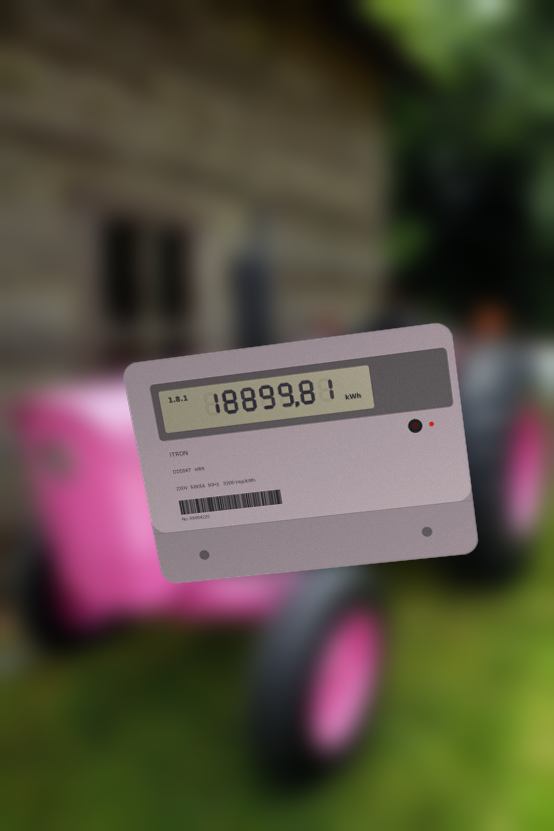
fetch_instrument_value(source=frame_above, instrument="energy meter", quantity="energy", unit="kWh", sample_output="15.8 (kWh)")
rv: 18899.81 (kWh)
